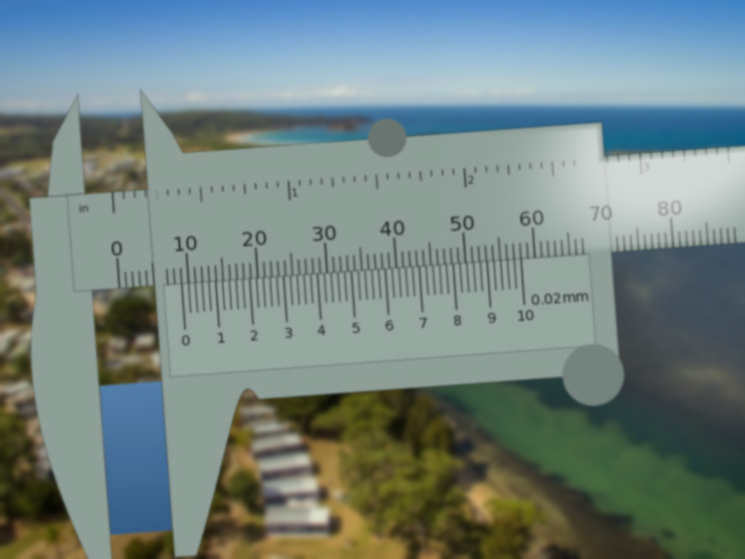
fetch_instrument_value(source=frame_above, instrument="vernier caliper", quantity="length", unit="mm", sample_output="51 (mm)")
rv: 9.0 (mm)
